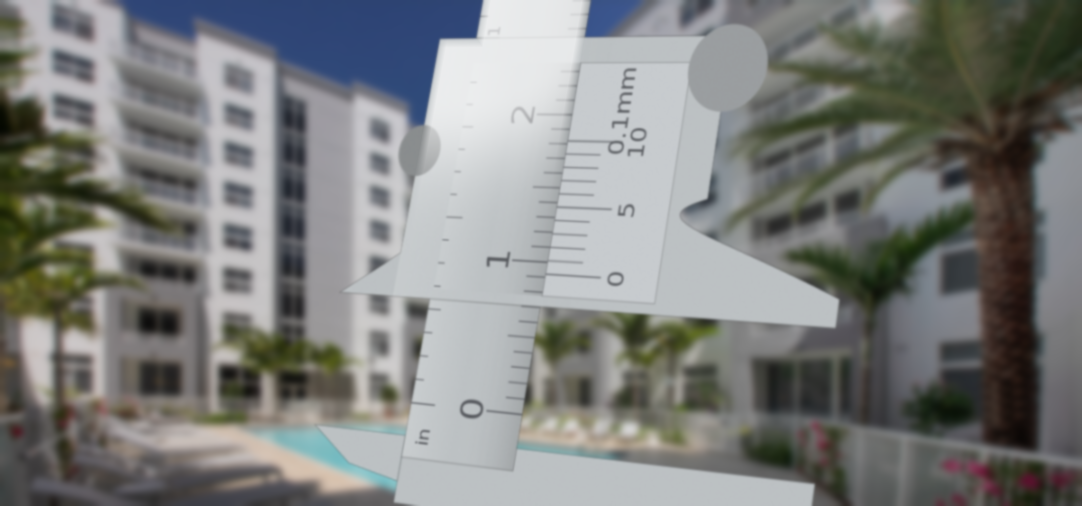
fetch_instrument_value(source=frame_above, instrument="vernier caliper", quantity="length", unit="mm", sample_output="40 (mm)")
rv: 9.2 (mm)
